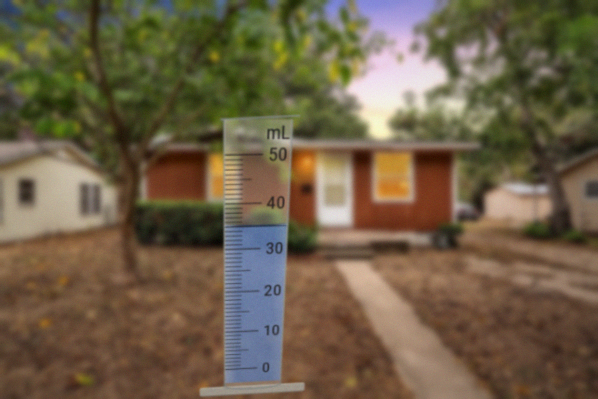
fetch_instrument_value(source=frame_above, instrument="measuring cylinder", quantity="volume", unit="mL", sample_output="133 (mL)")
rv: 35 (mL)
